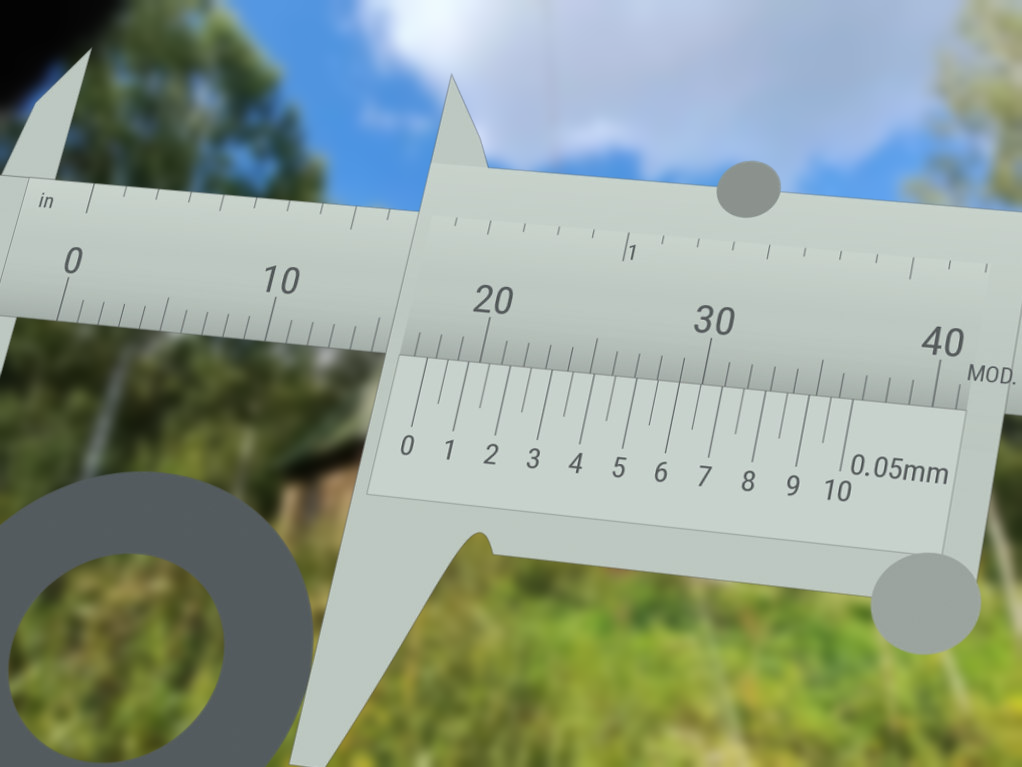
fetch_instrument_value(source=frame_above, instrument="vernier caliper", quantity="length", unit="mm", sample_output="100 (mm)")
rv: 17.6 (mm)
